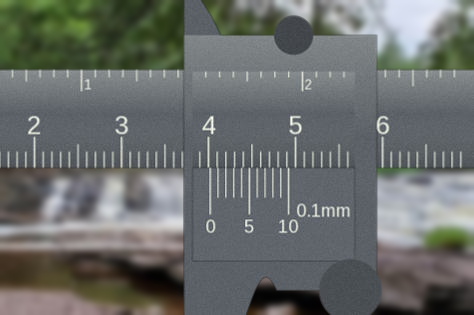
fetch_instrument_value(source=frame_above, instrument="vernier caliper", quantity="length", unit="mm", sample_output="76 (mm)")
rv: 40.2 (mm)
